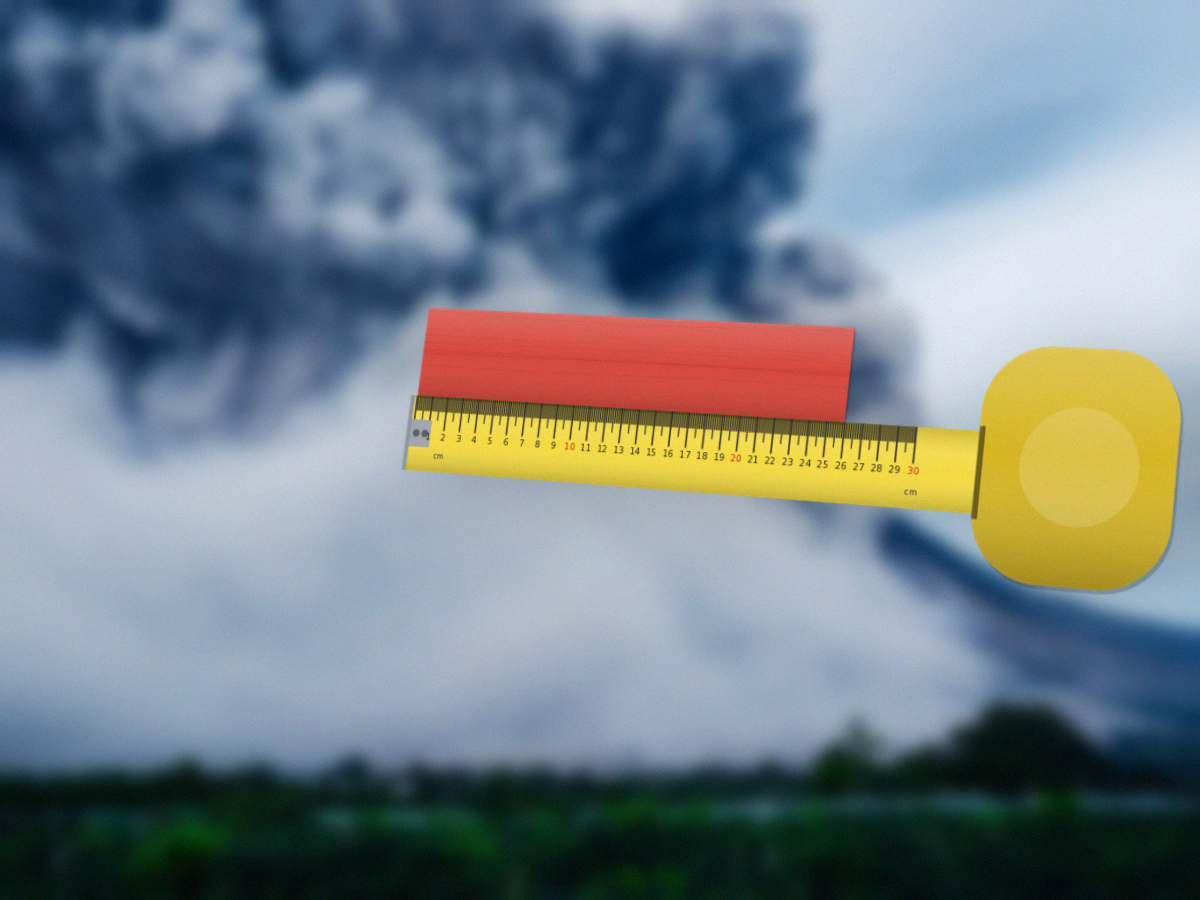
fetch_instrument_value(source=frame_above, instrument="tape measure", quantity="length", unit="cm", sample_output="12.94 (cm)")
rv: 26 (cm)
